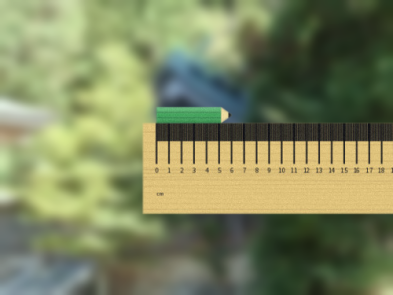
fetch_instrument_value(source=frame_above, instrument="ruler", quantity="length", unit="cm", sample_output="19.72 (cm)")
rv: 6 (cm)
